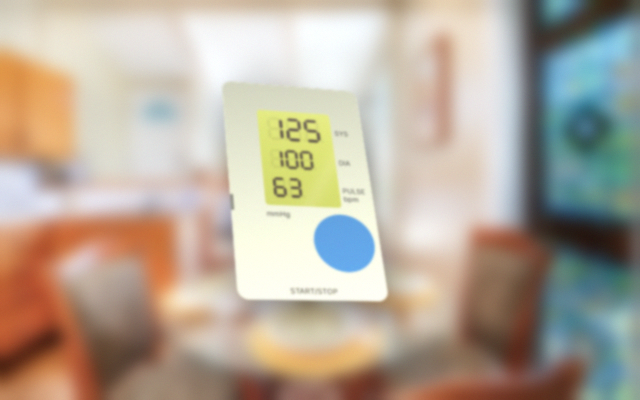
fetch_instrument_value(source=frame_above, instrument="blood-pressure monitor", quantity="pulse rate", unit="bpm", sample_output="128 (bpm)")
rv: 63 (bpm)
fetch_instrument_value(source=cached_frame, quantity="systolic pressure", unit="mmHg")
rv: 125 (mmHg)
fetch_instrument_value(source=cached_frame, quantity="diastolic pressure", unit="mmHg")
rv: 100 (mmHg)
